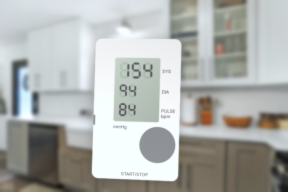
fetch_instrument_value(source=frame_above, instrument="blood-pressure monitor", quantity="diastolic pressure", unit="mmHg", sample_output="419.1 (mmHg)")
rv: 94 (mmHg)
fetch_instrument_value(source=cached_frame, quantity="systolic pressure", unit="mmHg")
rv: 154 (mmHg)
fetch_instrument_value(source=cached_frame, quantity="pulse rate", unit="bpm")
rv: 84 (bpm)
